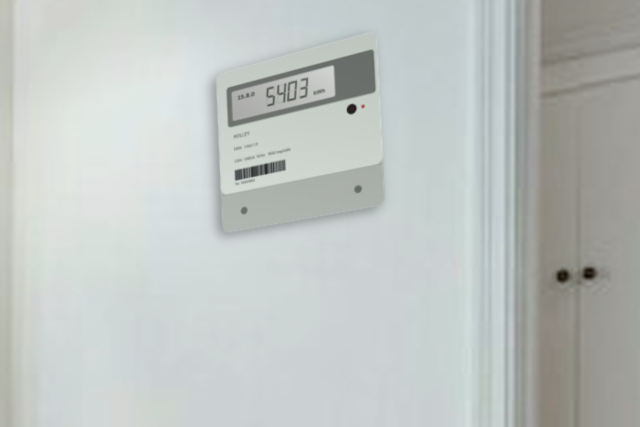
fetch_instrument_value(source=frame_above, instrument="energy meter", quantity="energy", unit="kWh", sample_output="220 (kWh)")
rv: 5403 (kWh)
